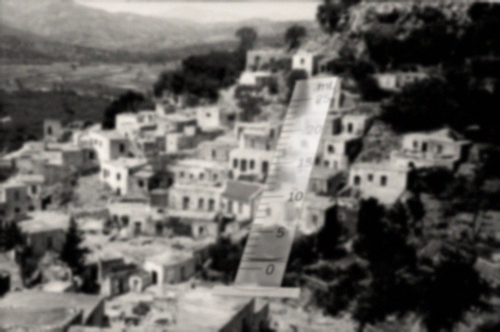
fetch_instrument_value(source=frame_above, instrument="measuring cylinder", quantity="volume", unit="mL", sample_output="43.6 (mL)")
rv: 1 (mL)
